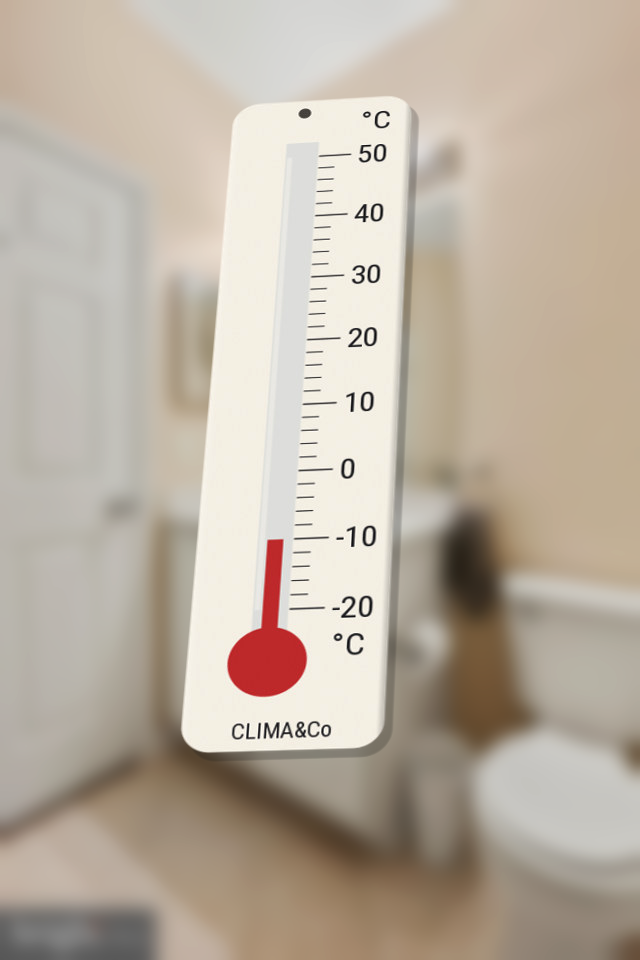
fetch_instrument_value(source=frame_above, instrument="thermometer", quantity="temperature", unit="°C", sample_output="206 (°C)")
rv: -10 (°C)
